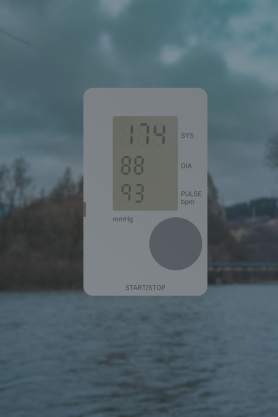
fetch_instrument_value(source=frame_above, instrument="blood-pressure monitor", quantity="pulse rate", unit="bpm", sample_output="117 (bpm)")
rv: 93 (bpm)
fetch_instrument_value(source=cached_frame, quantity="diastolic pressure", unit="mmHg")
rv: 88 (mmHg)
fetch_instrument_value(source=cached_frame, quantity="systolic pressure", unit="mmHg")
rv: 174 (mmHg)
